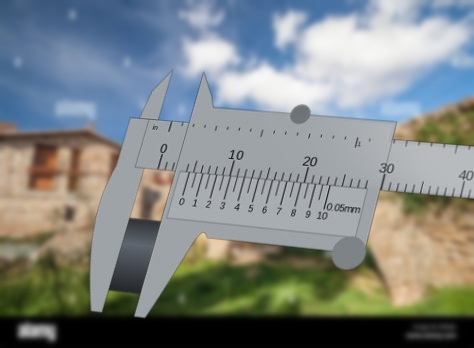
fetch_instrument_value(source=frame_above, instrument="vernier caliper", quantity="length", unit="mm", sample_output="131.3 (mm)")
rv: 4.4 (mm)
